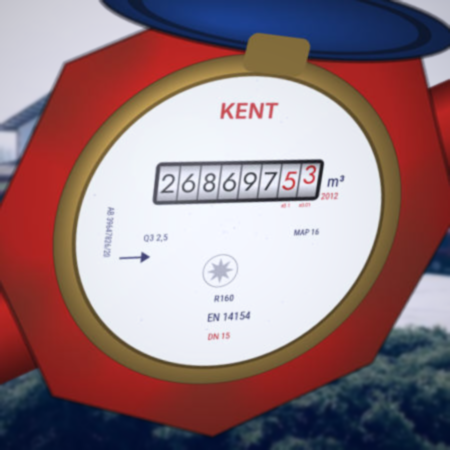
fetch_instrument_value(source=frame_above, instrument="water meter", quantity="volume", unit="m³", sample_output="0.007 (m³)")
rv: 268697.53 (m³)
